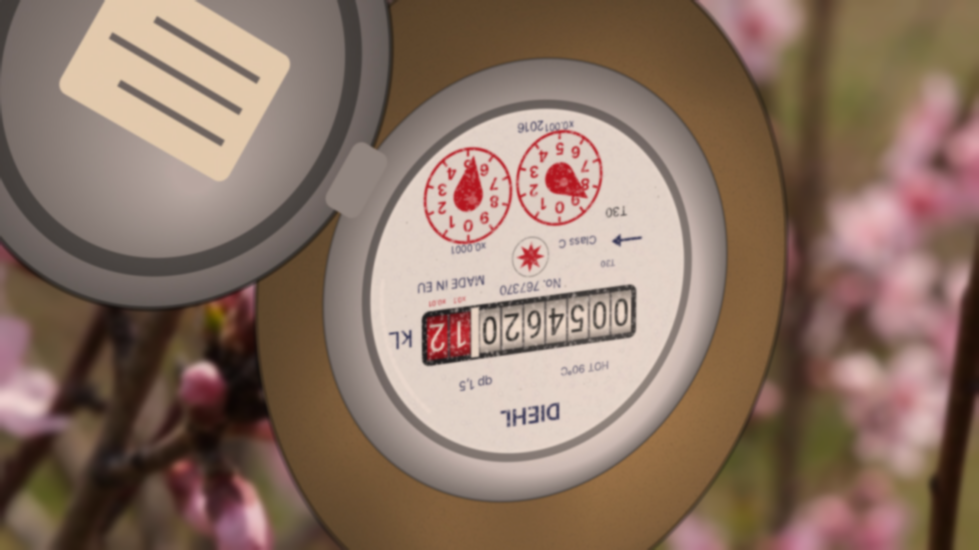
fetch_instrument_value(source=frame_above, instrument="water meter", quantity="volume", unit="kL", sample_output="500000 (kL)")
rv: 54620.1285 (kL)
